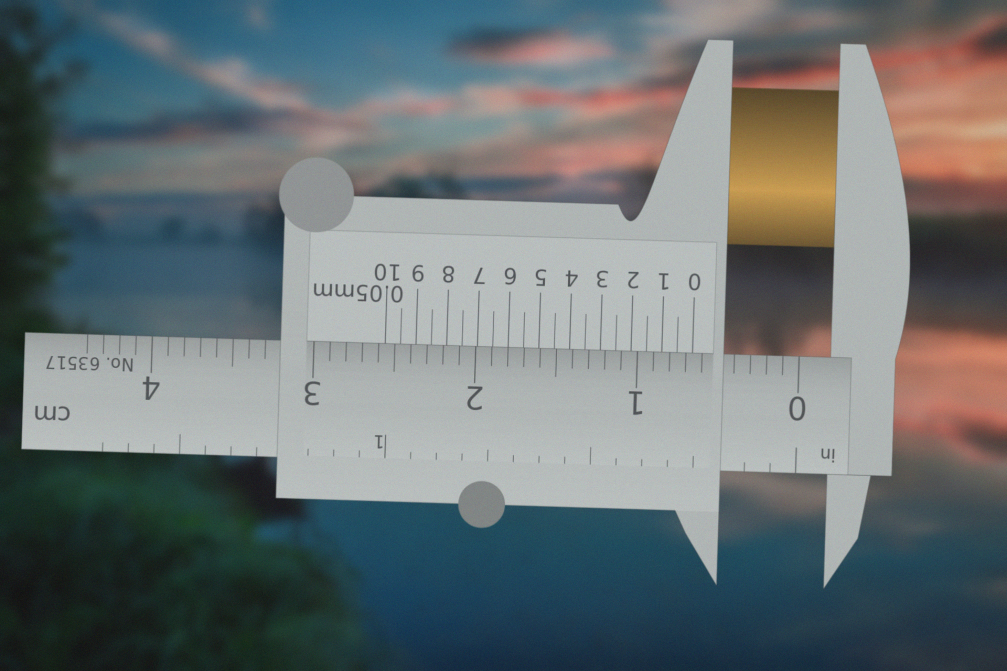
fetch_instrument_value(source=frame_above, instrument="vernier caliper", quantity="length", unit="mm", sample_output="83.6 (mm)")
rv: 6.6 (mm)
